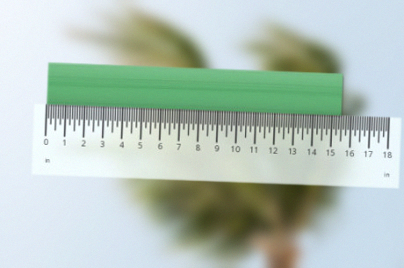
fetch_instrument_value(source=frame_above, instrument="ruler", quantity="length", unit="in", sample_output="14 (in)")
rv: 15.5 (in)
